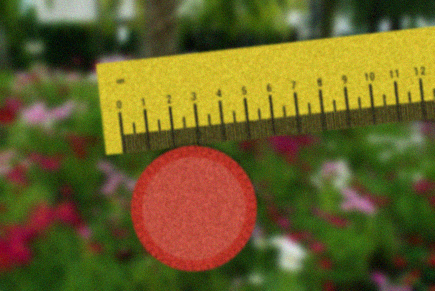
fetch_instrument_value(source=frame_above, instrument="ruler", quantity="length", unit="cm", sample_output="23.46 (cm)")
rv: 5 (cm)
